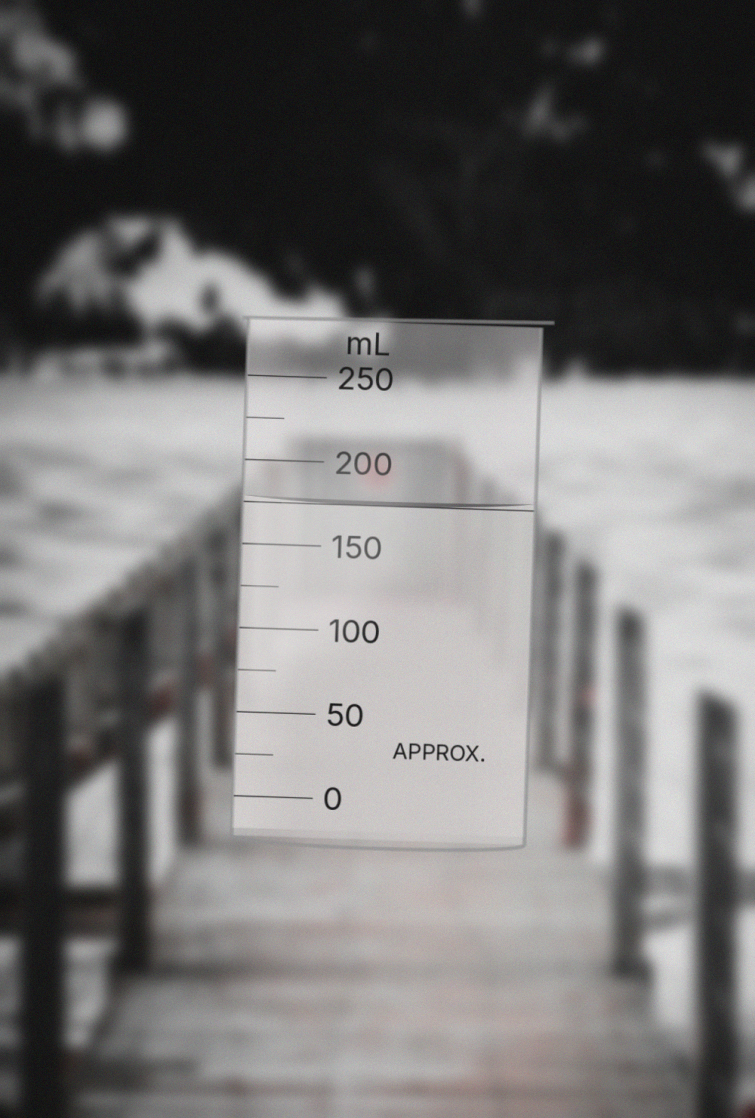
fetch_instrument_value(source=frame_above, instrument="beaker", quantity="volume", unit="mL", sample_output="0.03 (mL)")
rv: 175 (mL)
